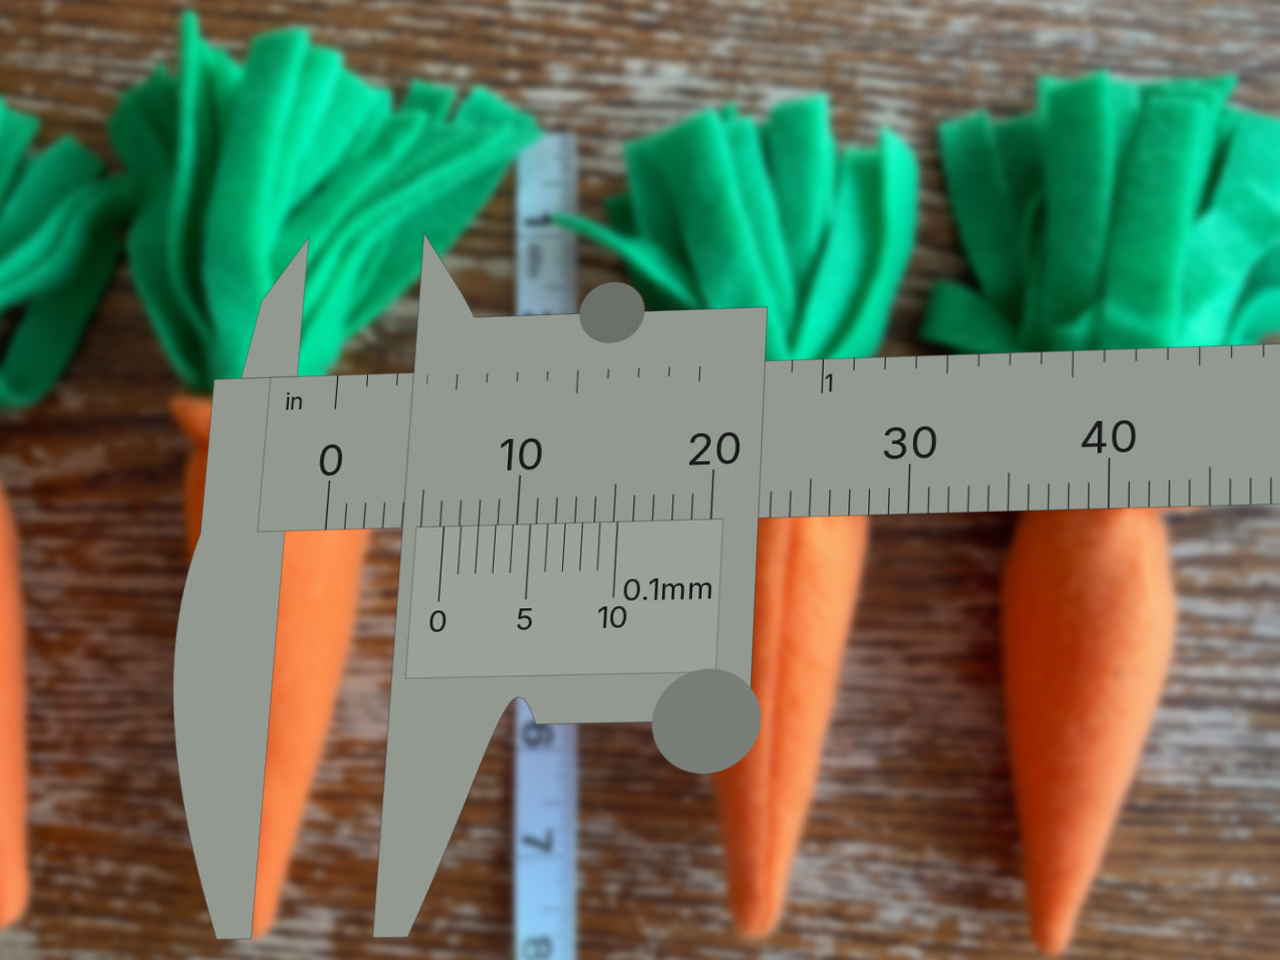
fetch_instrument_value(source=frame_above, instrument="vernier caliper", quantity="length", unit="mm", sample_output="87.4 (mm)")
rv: 6.2 (mm)
